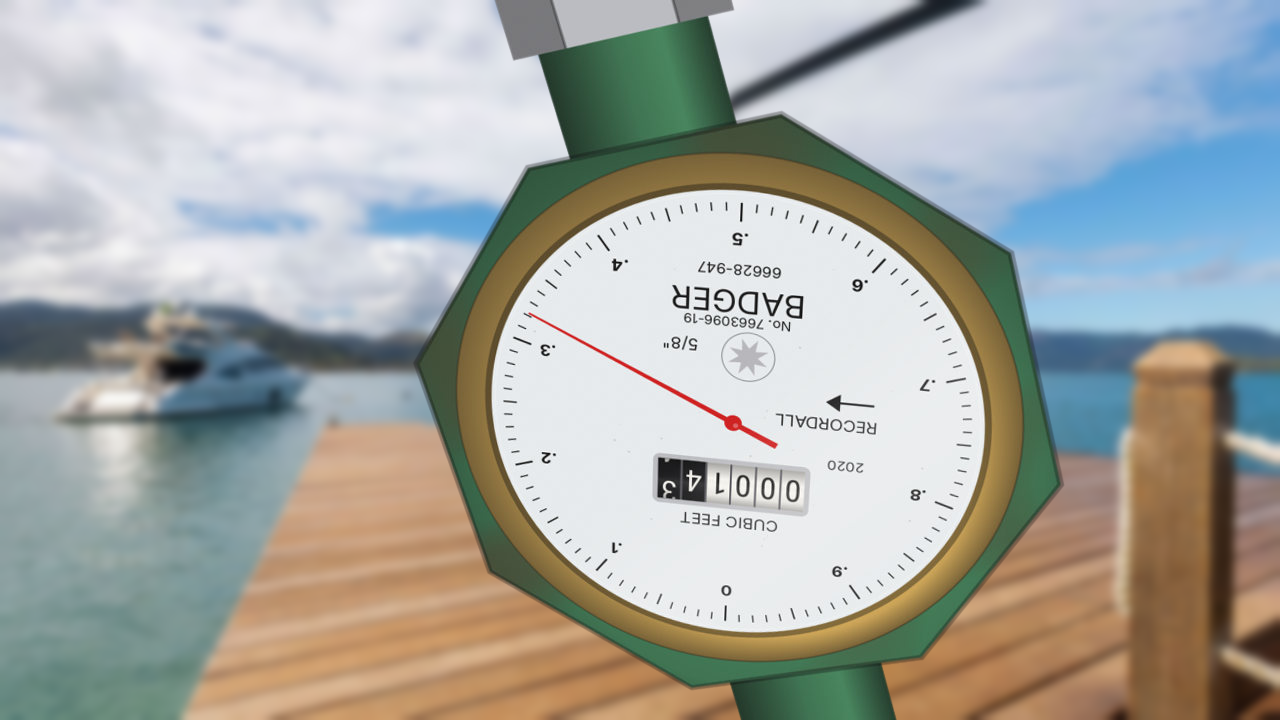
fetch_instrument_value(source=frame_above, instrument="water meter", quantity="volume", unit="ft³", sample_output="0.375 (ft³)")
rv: 143.32 (ft³)
